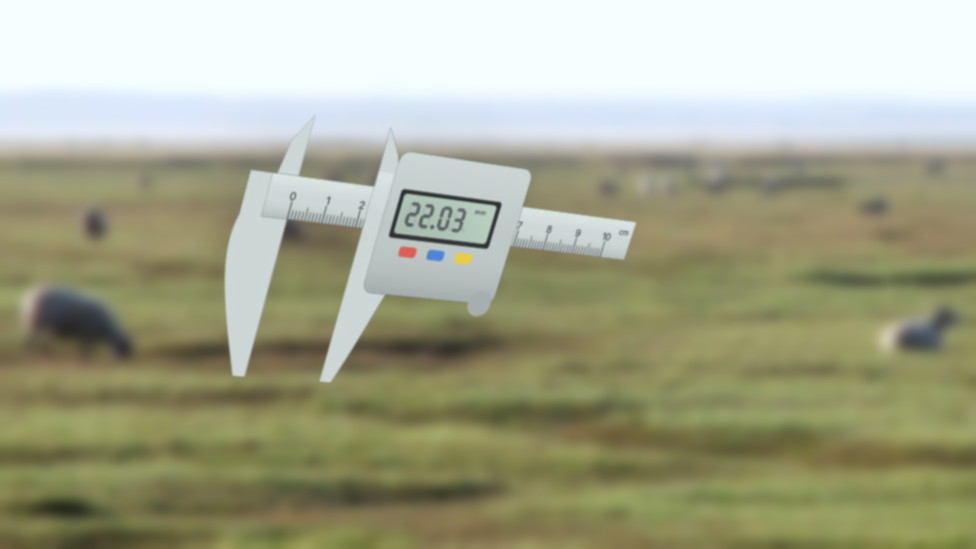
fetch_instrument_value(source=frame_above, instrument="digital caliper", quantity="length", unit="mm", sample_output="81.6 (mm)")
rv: 22.03 (mm)
